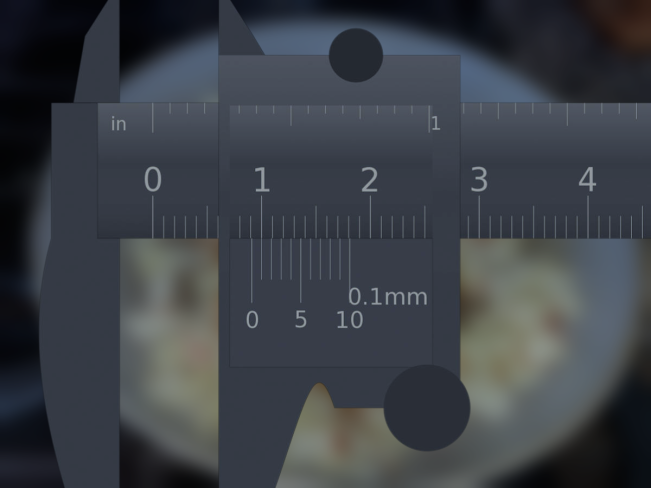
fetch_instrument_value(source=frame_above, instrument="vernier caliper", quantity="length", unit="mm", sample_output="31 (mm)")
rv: 9.1 (mm)
